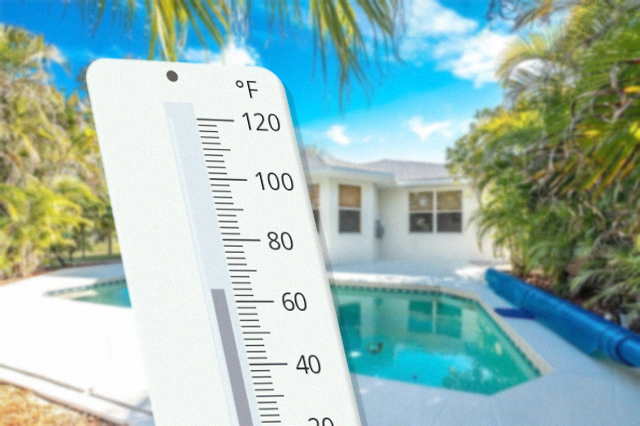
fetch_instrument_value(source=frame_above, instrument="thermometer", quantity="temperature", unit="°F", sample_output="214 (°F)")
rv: 64 (°F)
